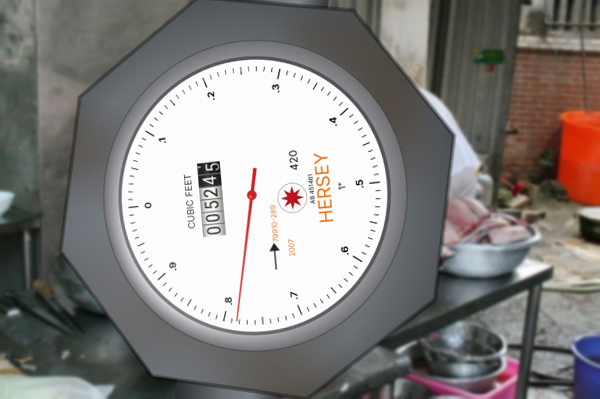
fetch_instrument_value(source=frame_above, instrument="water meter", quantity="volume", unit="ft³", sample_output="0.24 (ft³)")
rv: 5244.78 (ft³)
